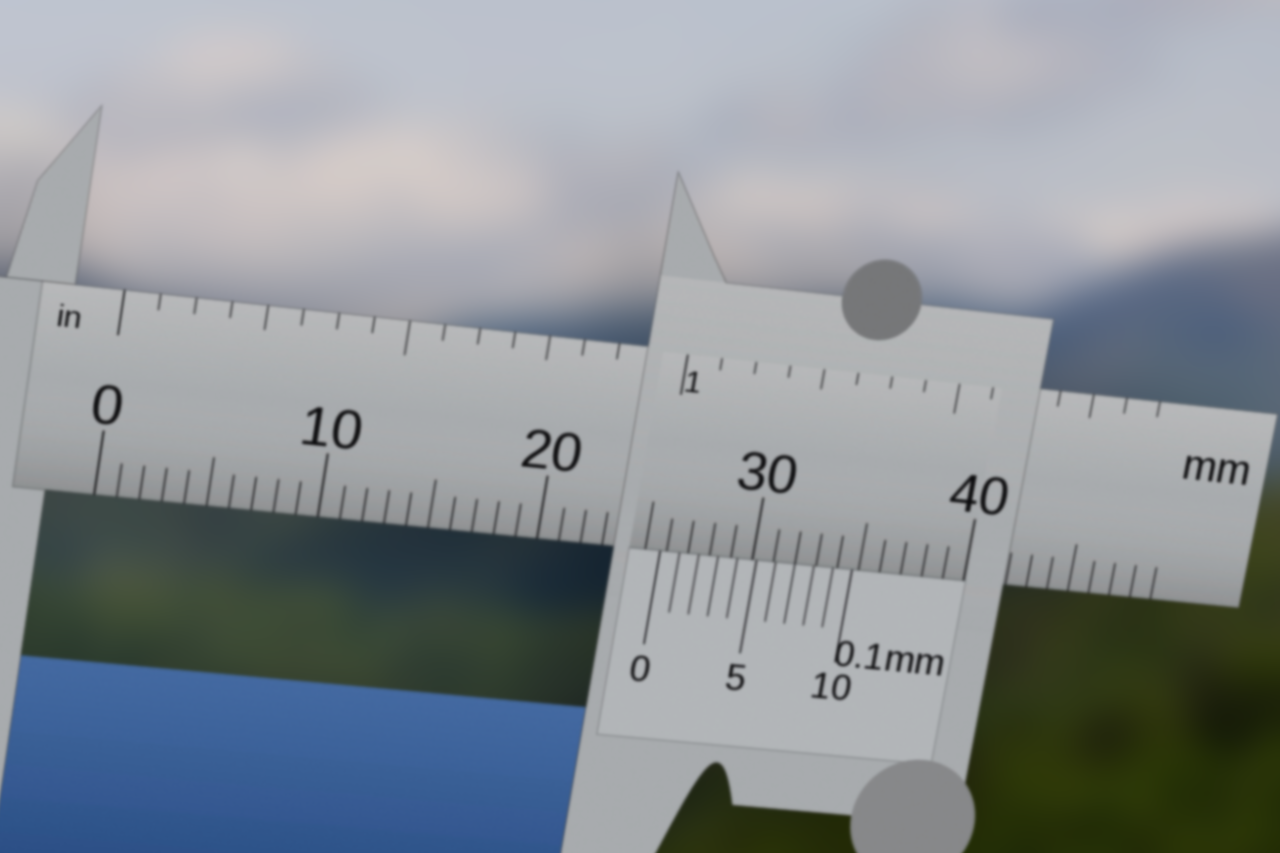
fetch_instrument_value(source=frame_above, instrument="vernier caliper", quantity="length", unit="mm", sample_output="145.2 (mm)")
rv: 25.7 (mm)
